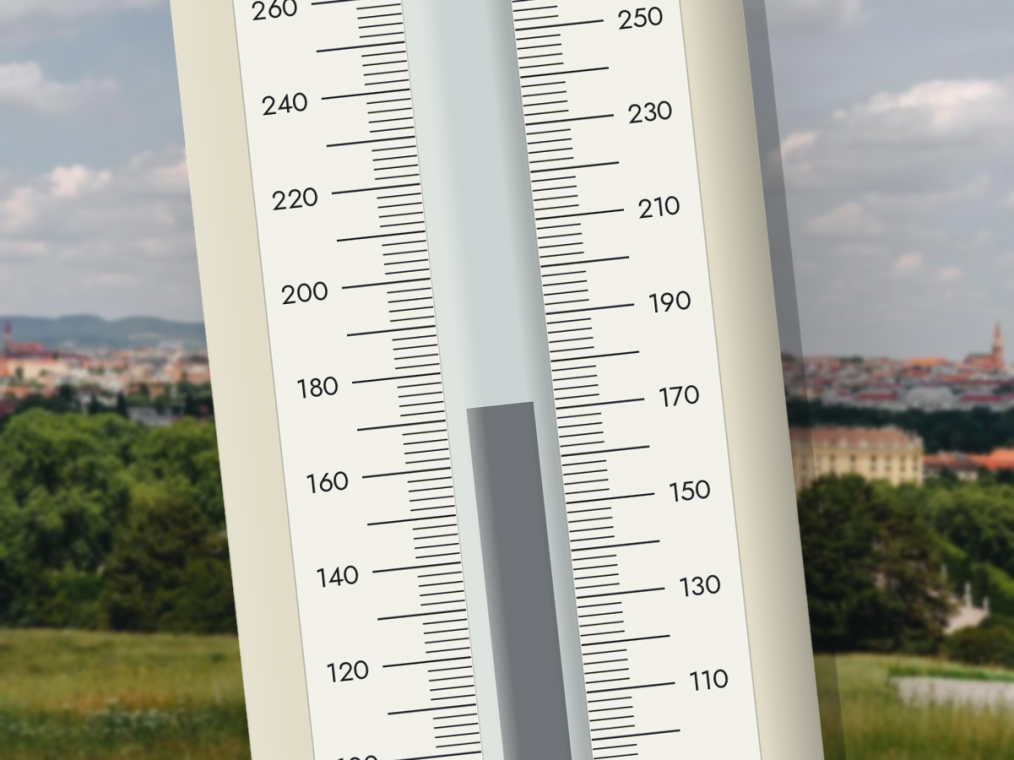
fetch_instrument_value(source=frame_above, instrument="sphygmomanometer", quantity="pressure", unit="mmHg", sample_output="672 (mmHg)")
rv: 172 (mmHg)
